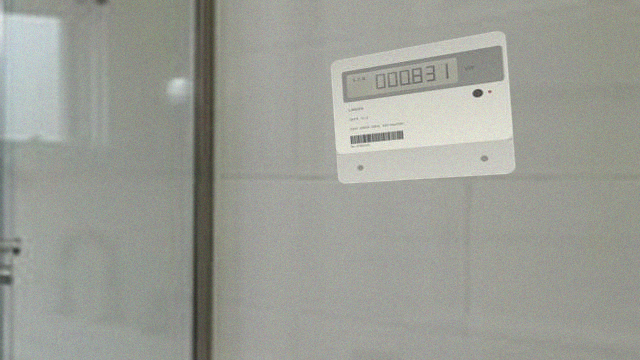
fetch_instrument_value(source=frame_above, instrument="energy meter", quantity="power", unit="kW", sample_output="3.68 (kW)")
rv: 0.831 (kW)
